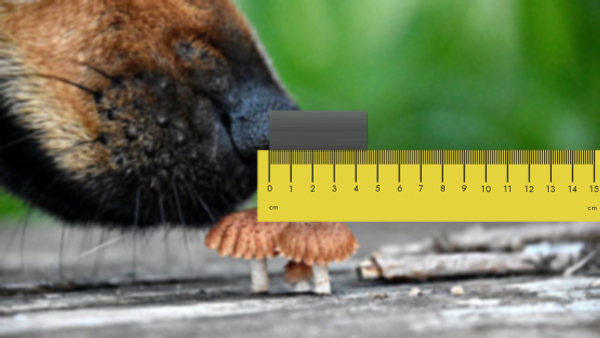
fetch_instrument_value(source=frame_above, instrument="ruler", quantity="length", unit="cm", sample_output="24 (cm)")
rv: 4.5 (cm)
